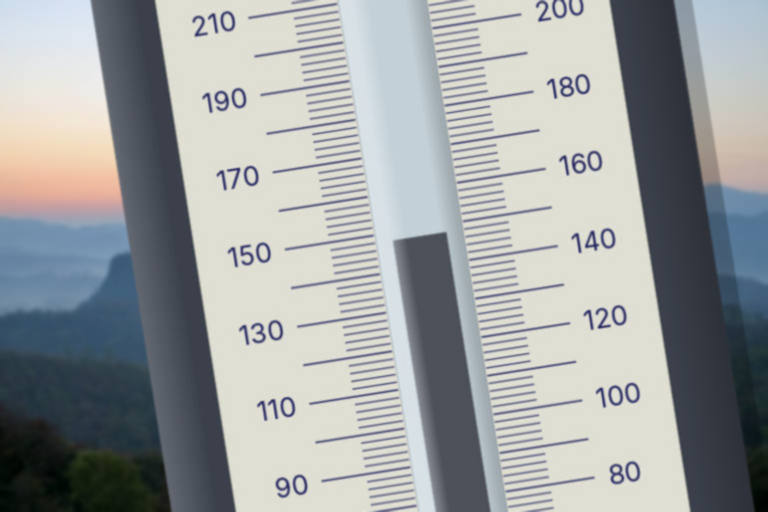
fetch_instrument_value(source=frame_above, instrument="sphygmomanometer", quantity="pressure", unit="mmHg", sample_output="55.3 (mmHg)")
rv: 148 (mmHg)
